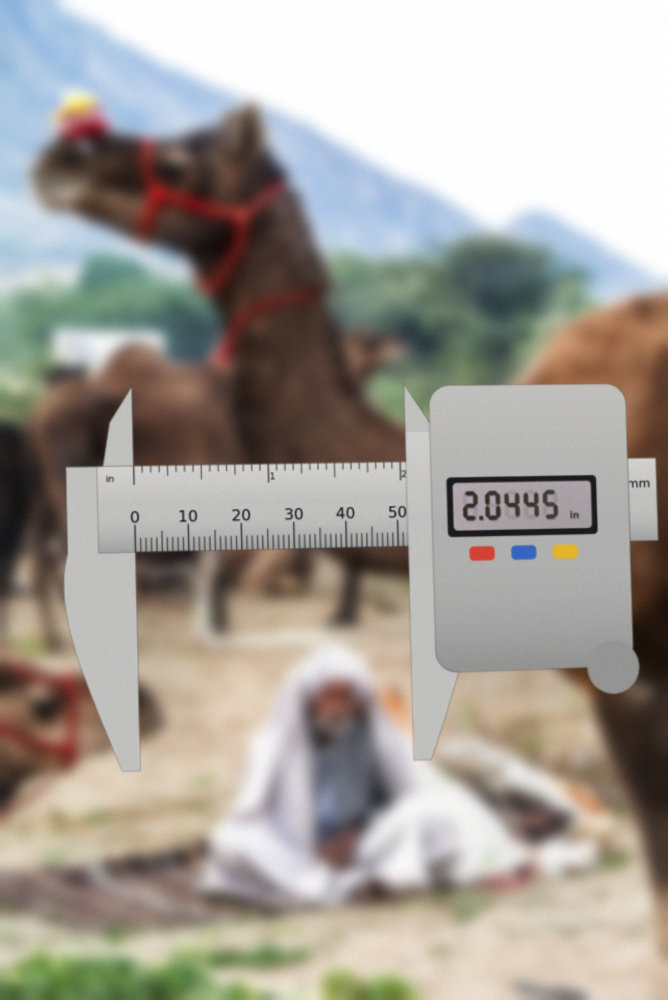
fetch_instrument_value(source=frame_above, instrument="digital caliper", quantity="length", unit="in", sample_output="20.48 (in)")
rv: 2.0445 (in)
